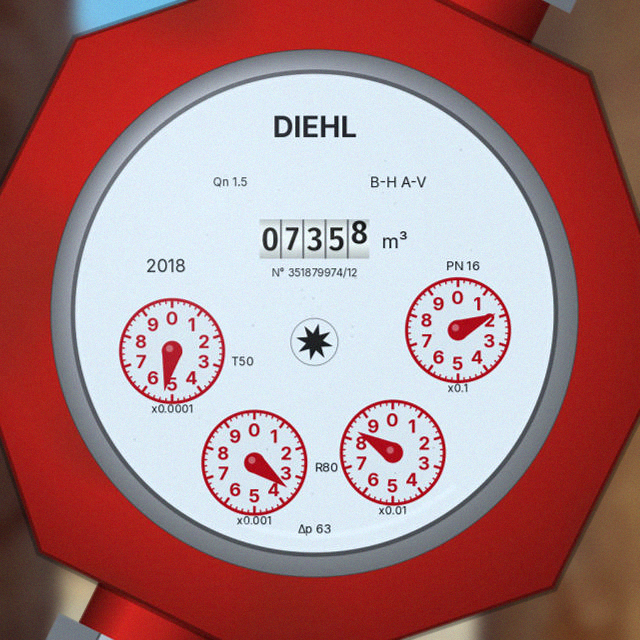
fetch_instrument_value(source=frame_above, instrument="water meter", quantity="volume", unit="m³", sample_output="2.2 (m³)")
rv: 7358.1835 (m³)
